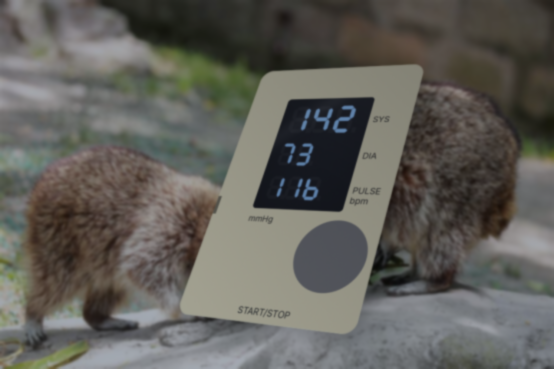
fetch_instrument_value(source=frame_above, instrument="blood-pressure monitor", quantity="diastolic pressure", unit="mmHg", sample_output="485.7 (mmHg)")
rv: 73 (mmHg)
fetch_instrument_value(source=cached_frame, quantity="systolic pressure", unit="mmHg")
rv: 142 (mmHg)
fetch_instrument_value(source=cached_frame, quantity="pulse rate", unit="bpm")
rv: 116 (bpm)
